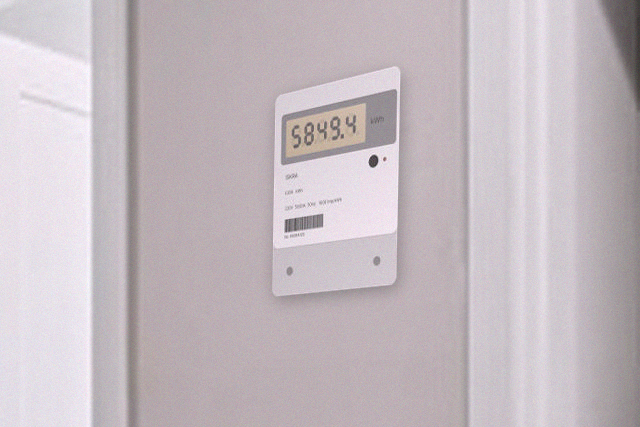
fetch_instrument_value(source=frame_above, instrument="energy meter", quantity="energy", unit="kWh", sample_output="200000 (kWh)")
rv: 5849.4 (kWh)
